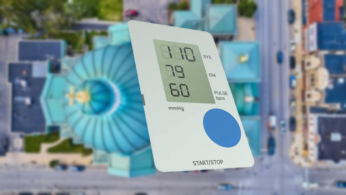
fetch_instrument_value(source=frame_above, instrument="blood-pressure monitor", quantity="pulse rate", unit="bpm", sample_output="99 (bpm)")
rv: 60 (bpm)
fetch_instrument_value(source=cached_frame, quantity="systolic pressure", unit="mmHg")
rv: 110 (mmHg)
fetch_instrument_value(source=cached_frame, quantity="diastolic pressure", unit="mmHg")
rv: 79 (mmHg)
